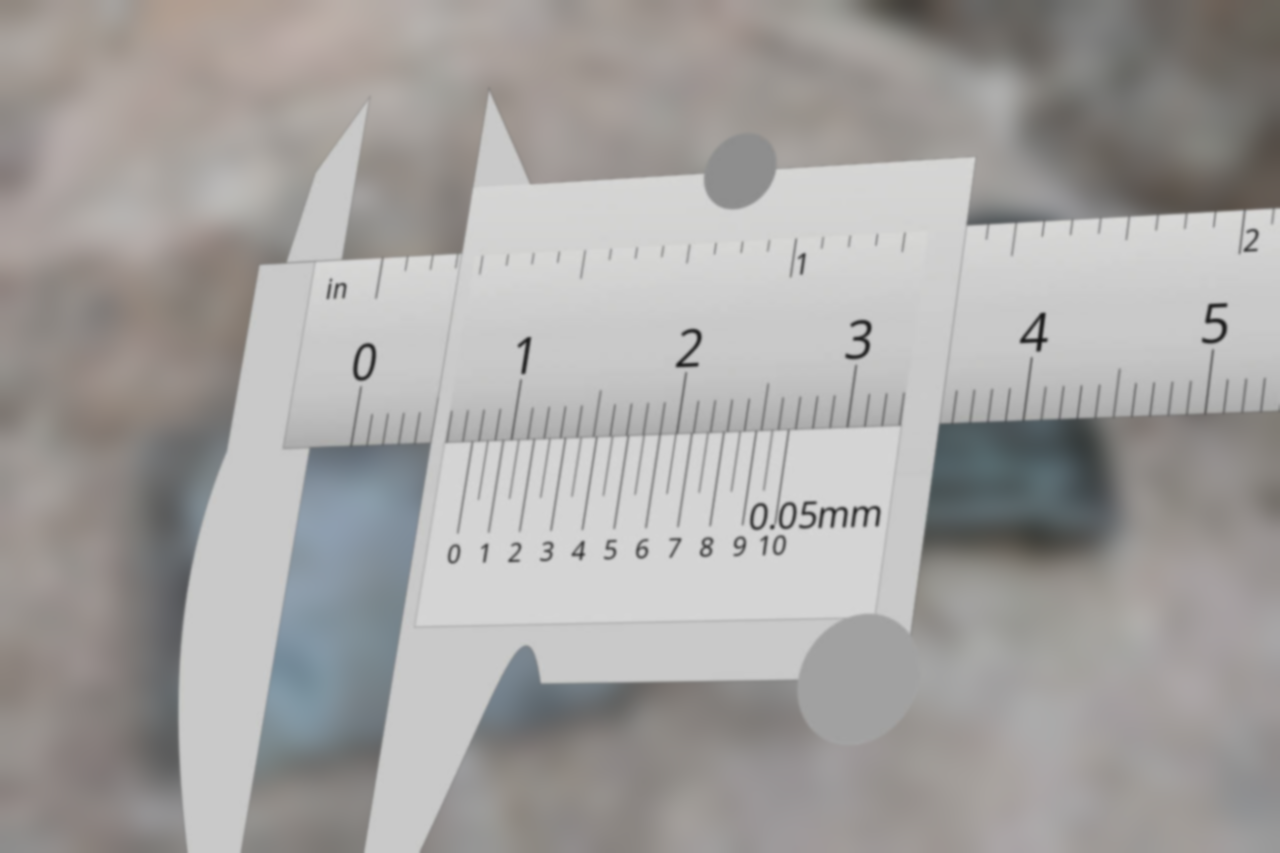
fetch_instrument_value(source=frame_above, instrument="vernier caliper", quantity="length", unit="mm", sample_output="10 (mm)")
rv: 7.6 (mm)
